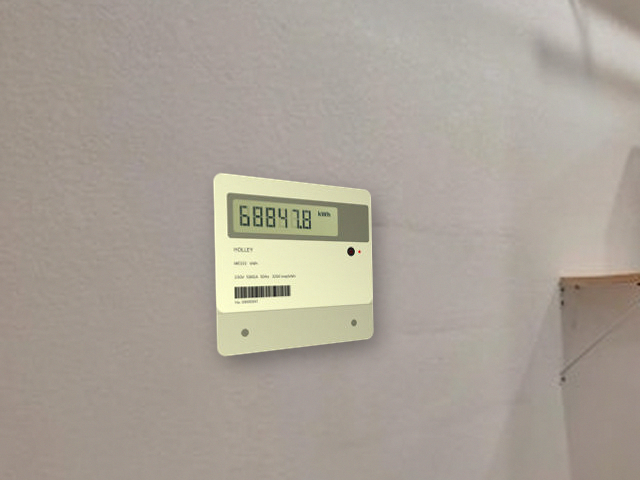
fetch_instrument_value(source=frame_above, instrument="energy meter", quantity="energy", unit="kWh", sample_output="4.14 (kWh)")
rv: 68847.8 (kWh)
